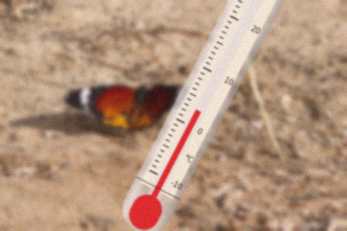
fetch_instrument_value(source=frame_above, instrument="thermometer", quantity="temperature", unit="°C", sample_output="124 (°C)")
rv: 3 (°C)
